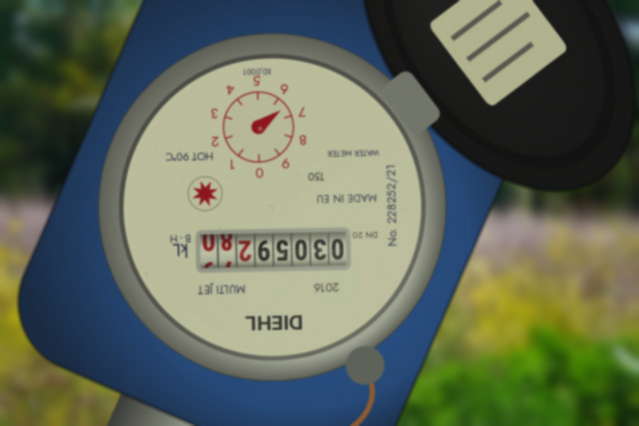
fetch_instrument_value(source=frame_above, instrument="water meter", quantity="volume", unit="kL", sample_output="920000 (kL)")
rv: 3059.2796 (kL)
